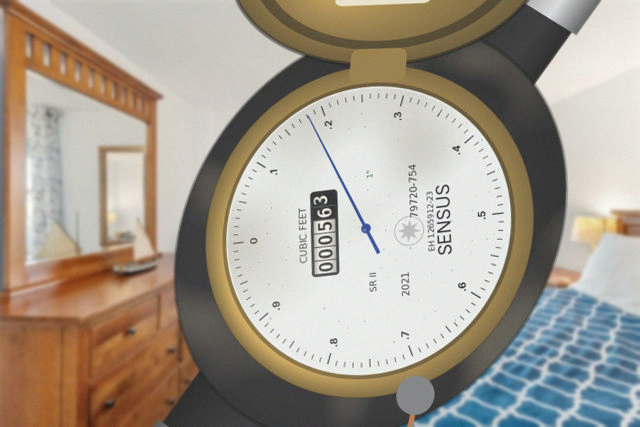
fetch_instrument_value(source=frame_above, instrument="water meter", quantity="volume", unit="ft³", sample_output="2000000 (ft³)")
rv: 563.18 (ft³)
